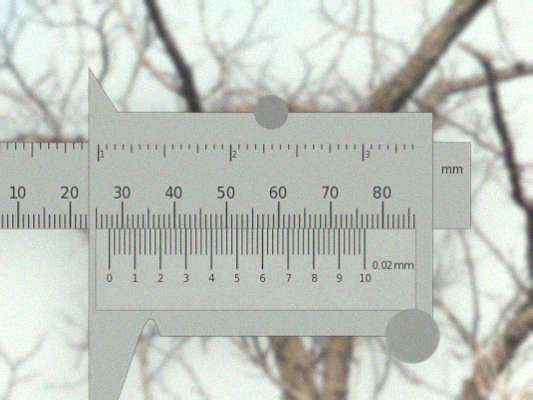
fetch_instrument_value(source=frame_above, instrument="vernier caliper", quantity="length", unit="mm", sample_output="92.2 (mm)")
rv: 27.5 (mm)
